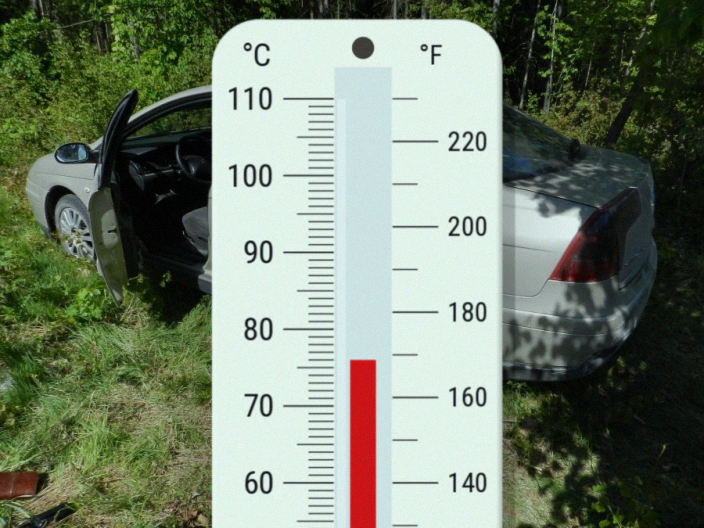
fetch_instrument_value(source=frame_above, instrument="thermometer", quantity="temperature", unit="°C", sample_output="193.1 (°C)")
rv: 76 (°C)
